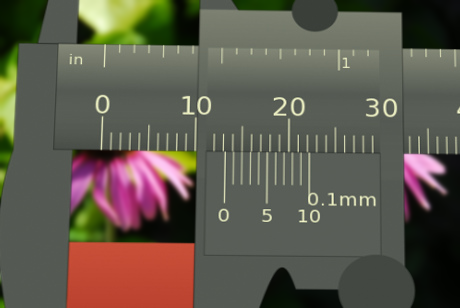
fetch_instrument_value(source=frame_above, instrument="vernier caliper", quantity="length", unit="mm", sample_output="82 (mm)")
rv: 13.2 (mm)
